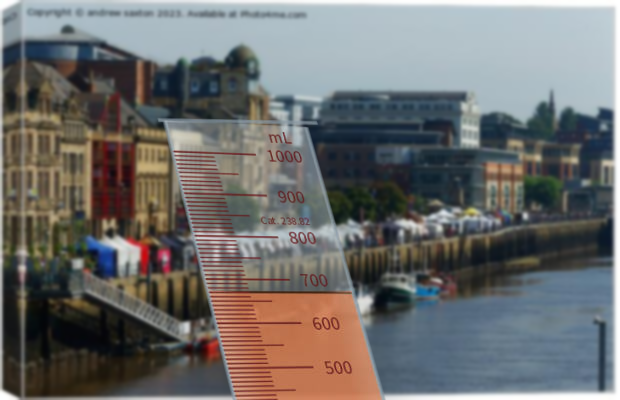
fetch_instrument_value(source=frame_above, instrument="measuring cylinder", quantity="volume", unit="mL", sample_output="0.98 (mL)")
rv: 670 (mL)
